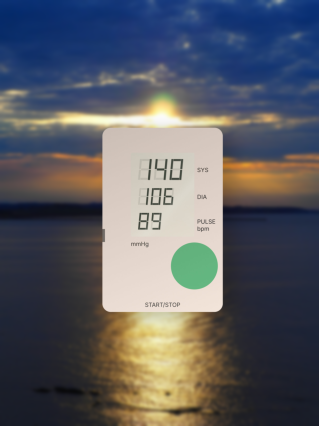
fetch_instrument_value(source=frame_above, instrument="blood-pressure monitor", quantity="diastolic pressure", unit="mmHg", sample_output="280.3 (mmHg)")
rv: 106 (mmHg)
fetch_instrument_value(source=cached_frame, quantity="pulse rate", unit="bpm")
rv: 89 (bpm)
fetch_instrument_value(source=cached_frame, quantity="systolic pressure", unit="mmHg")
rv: 140 (mmHg)
